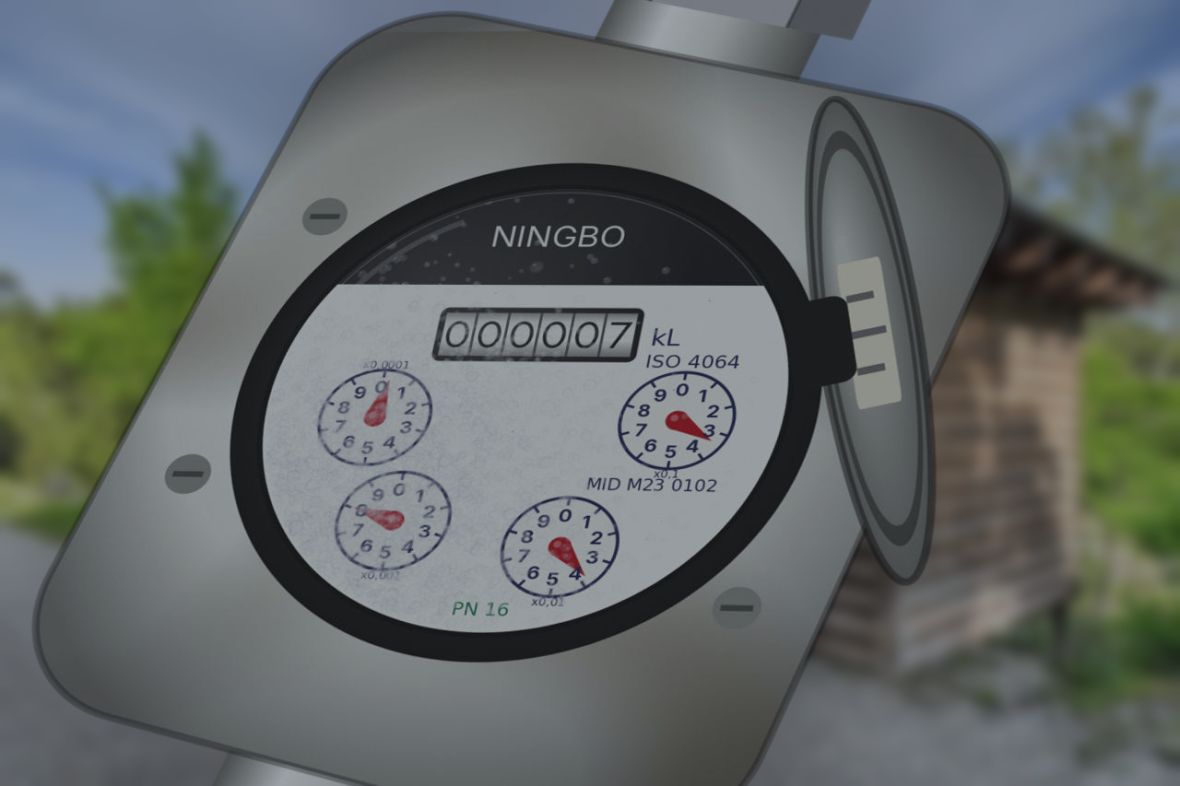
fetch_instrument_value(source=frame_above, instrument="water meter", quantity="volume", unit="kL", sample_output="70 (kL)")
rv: 7.3380 (kL)
